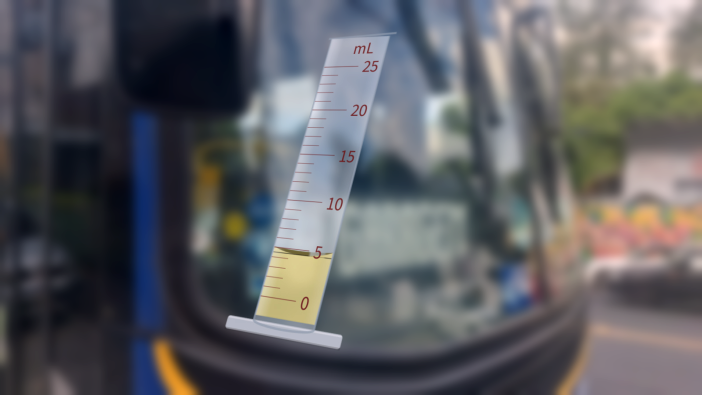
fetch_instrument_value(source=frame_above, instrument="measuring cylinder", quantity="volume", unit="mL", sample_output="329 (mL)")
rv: 4.5 (mL)
